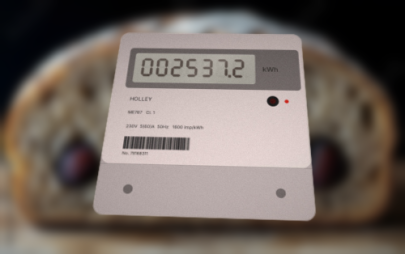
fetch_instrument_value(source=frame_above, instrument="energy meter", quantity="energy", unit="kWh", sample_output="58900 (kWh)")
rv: 2537.2 (kWh)
